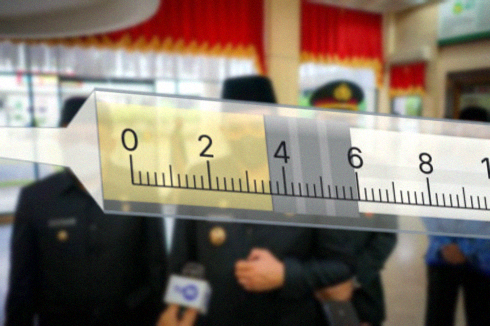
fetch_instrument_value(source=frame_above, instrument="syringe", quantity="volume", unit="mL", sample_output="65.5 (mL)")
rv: 3.6 (mL)
